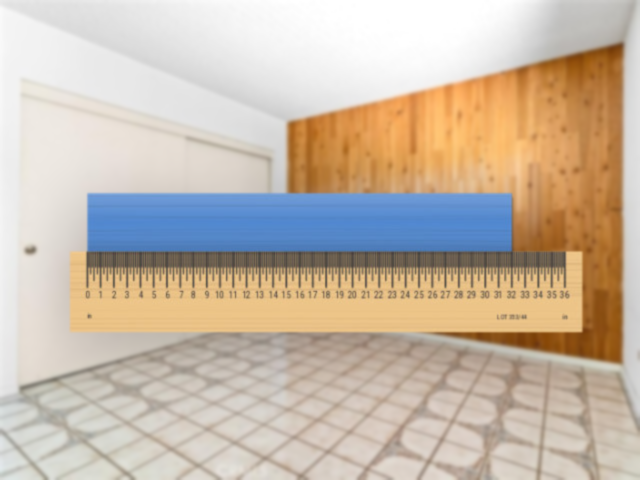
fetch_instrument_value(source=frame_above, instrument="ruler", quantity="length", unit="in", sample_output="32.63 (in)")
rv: 32 (in)
